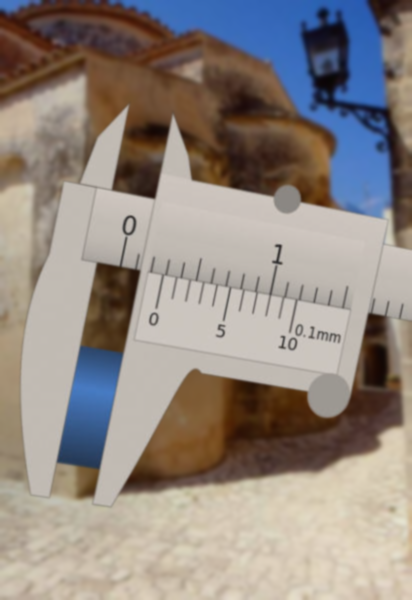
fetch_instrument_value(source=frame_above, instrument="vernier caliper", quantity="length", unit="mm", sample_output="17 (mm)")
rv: 2.8 (mm)
